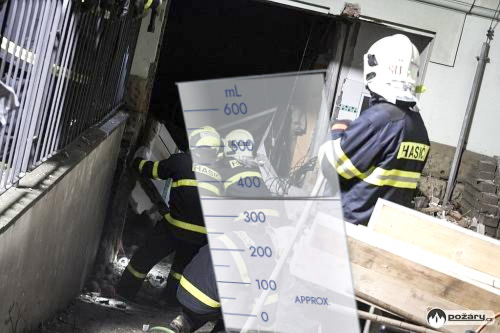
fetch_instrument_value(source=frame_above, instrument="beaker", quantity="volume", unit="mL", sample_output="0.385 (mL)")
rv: 350 (mL)
